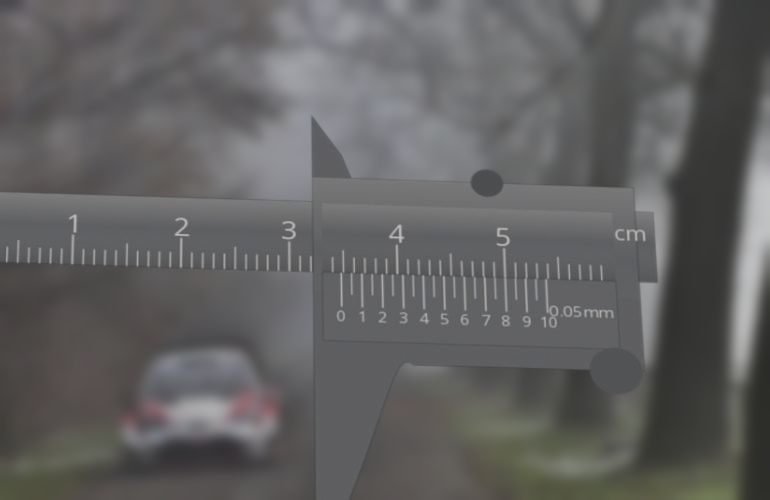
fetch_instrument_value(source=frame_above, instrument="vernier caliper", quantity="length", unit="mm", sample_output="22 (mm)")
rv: 34.8 (mm)
